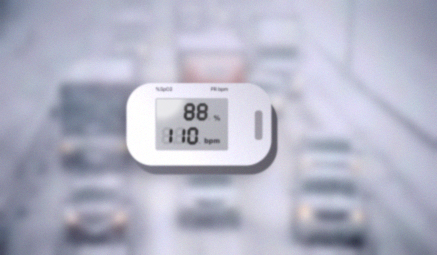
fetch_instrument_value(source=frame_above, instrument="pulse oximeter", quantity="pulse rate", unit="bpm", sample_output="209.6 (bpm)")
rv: 110 (bpm)
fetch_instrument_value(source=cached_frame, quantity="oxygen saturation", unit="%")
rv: 88 (%)
